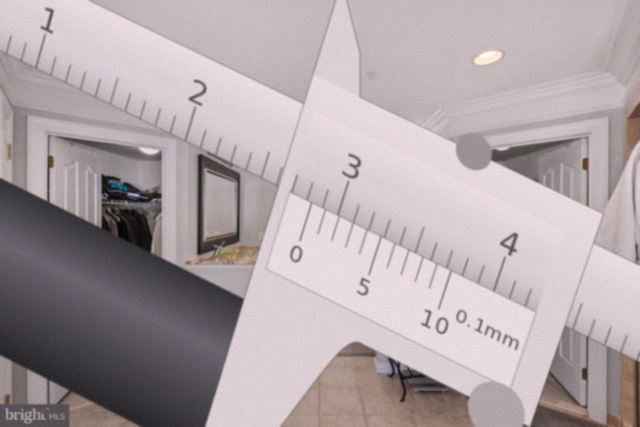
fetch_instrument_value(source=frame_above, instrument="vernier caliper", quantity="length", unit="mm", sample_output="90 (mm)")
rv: 28.3 (mm)
